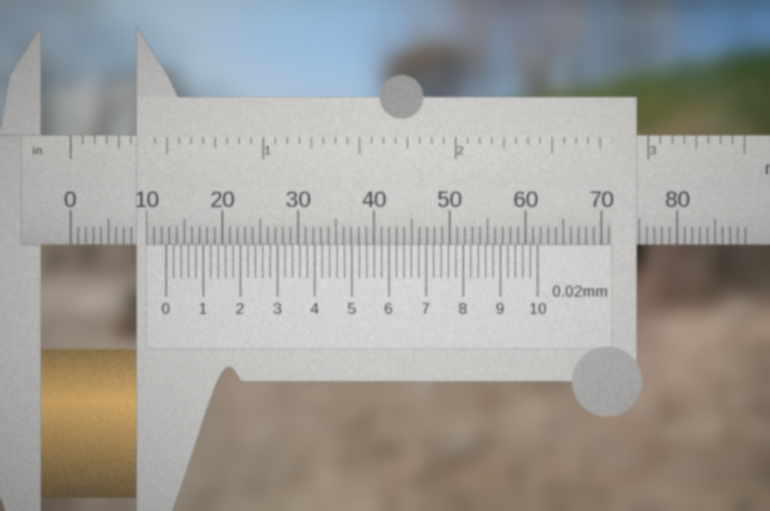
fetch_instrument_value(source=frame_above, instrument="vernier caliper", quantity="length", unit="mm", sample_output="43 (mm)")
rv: 12.6 (mm)
